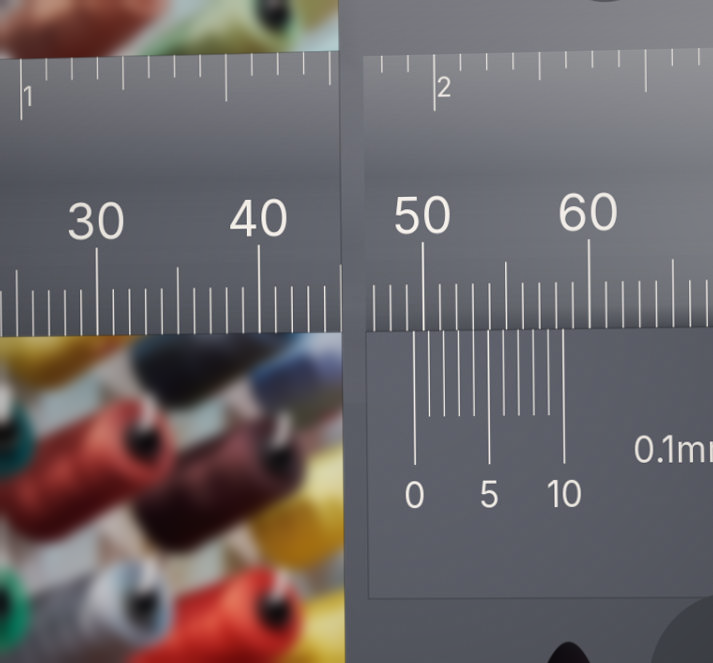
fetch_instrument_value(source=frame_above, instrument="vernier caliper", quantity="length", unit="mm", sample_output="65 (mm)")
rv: 49.4 (mm)
